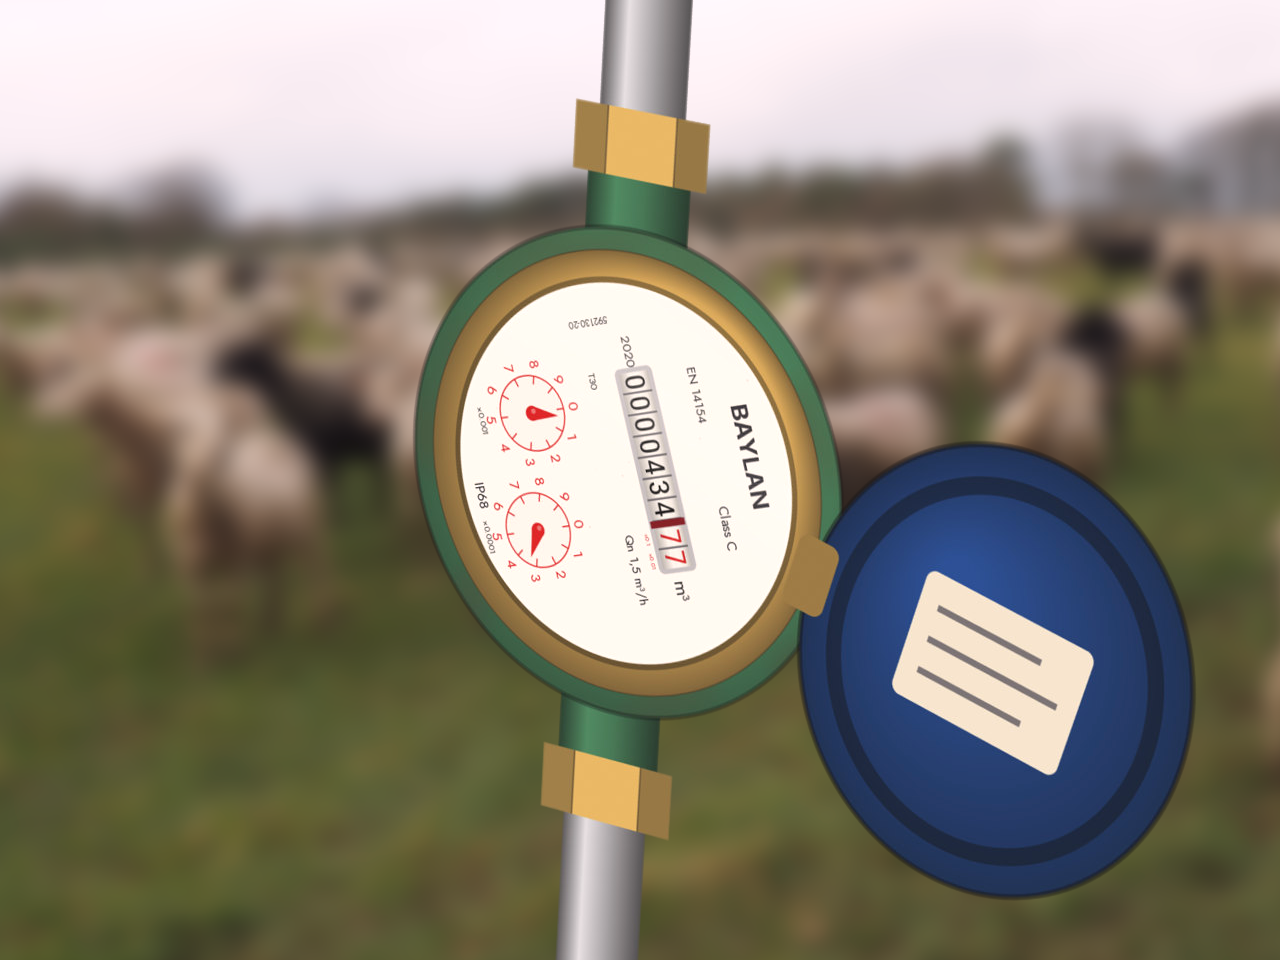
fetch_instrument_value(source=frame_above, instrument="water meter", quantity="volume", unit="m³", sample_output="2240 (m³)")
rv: 434.7703 (m³)
